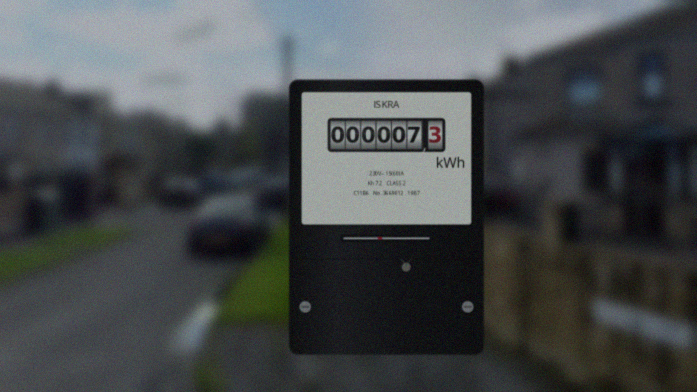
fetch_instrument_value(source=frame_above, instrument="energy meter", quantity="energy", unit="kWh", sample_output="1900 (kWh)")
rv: 7.3 (kWh)
